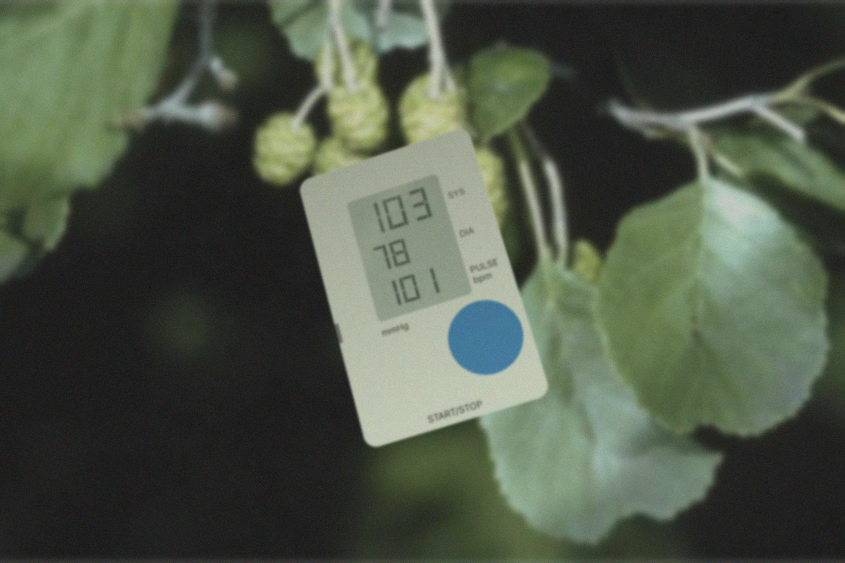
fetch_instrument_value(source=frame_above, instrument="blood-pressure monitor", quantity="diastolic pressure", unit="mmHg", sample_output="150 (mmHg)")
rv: 78 (mmHg)
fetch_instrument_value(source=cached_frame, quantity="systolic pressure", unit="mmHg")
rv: 103 (mmHg)
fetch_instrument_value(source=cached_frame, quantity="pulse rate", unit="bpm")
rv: 101 (bpm)
